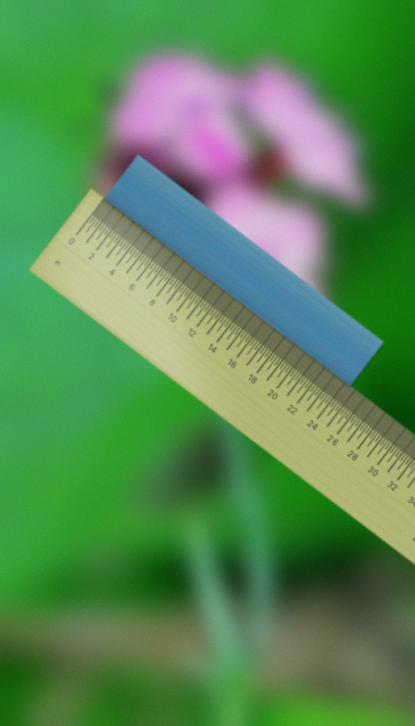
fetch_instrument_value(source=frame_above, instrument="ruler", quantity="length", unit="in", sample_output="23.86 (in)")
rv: 24.5 (in)
